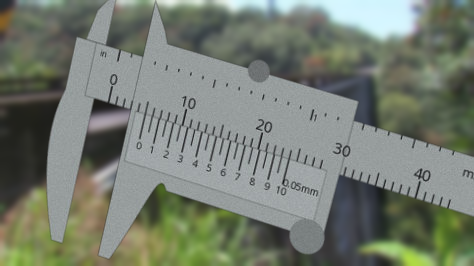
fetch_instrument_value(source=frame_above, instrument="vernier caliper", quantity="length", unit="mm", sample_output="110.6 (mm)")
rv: 5.0 (mm)
